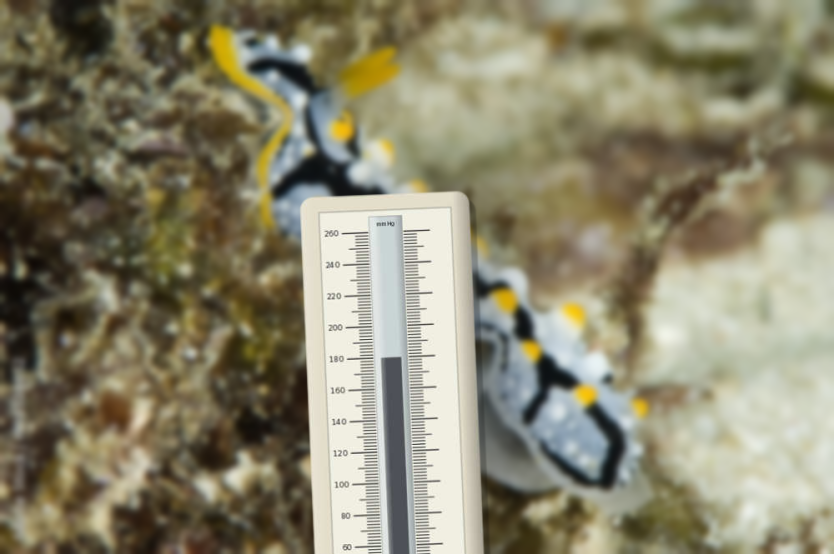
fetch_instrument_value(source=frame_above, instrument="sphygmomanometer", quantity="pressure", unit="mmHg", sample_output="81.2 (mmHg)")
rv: 180 (mmHg)
